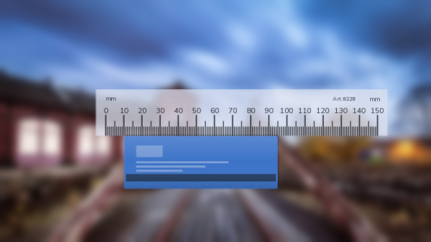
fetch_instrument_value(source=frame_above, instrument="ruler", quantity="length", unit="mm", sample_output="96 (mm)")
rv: 85 (mm)
